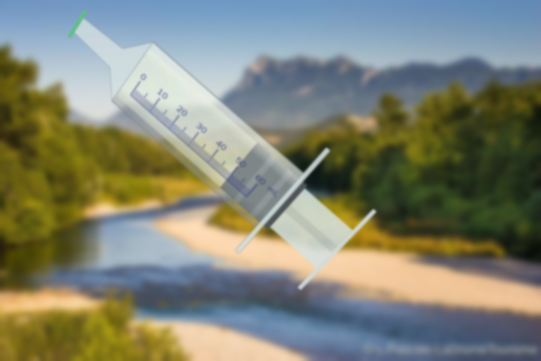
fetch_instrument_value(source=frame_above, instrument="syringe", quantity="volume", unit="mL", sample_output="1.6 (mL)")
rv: 50 (mL)
